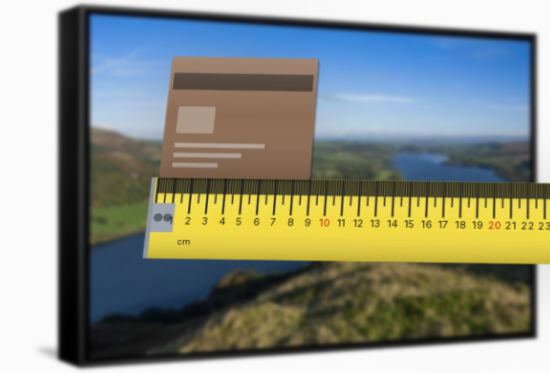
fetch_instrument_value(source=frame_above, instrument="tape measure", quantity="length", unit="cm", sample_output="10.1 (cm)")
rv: 9 (cm)
